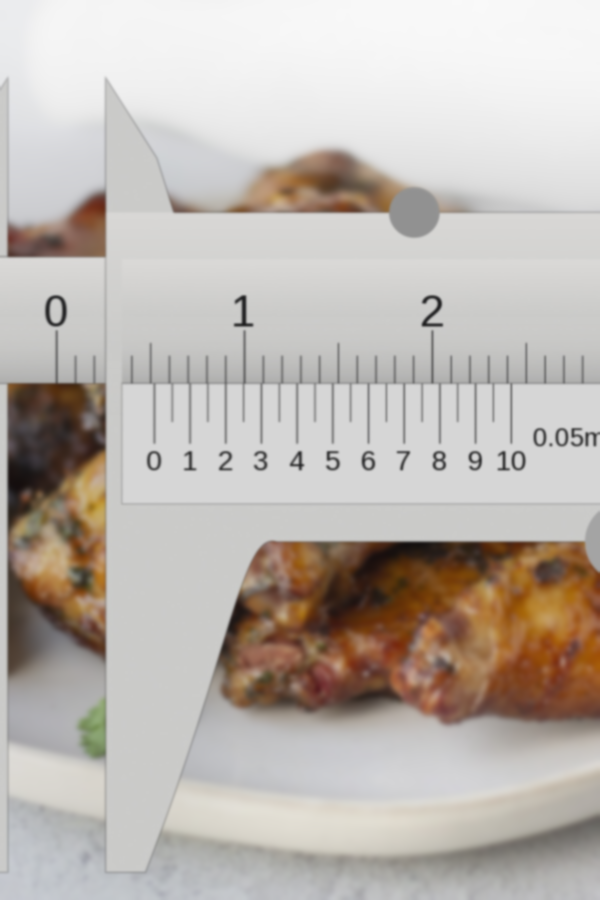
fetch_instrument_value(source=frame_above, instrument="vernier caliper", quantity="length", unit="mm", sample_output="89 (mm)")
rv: 5.2 (mm)
